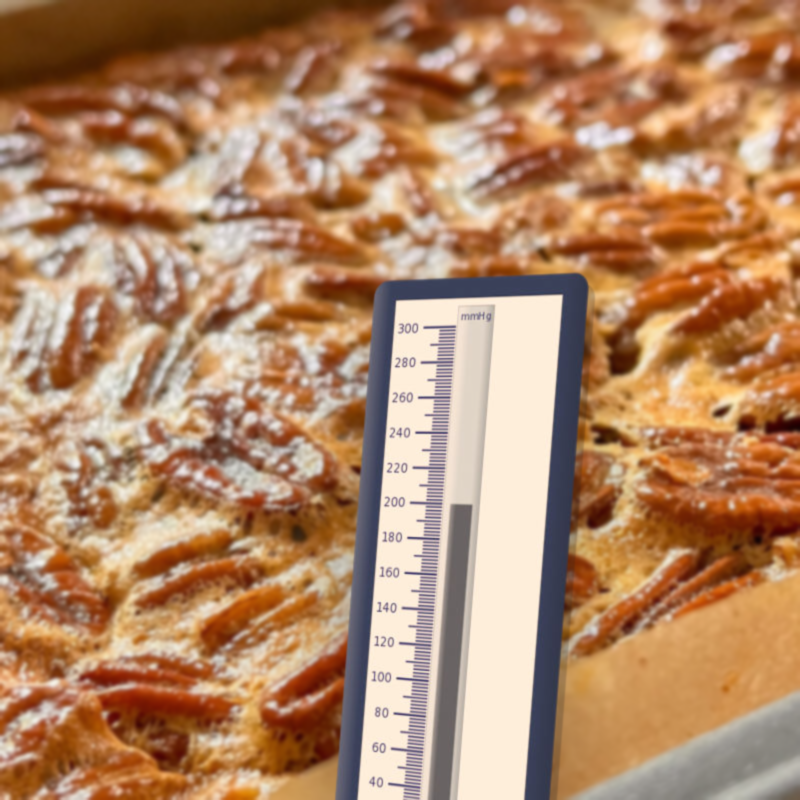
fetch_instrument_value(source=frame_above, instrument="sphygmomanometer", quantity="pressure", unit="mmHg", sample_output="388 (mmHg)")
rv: 200 (mmHg)
